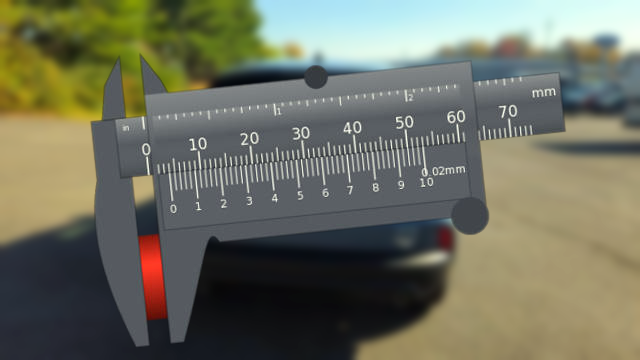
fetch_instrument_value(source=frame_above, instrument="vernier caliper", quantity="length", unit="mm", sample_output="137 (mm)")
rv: 4.0 (mm)
